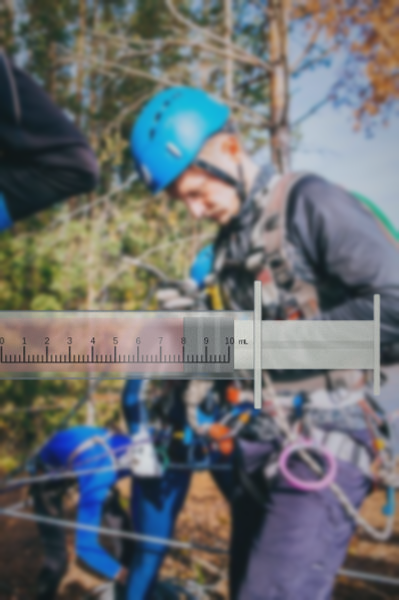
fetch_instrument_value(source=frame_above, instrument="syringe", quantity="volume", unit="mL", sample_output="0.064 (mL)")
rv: 8 (mL)
